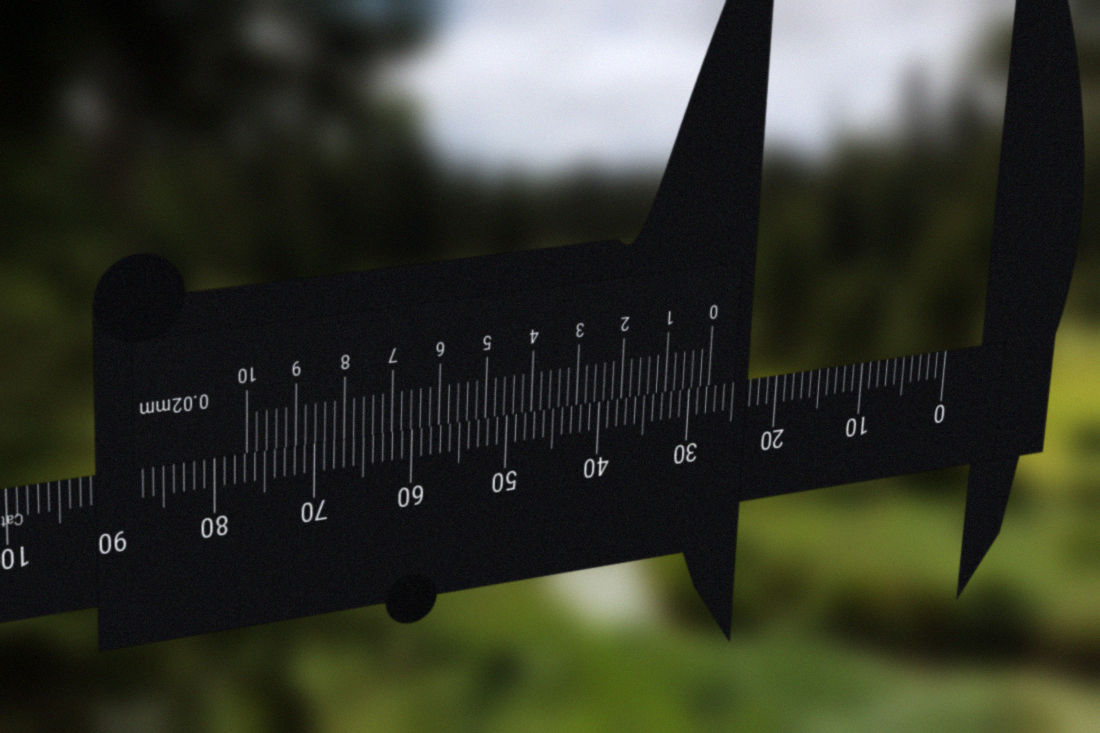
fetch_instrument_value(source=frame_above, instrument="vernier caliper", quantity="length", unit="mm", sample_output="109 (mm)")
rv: 27.8 (mm)
